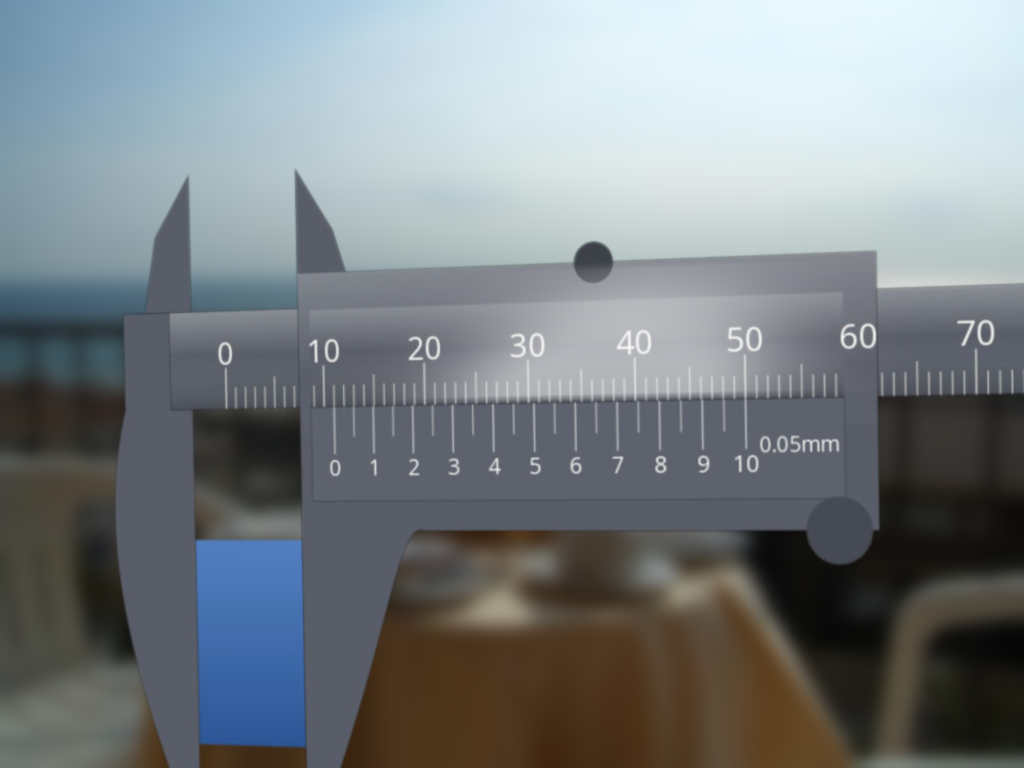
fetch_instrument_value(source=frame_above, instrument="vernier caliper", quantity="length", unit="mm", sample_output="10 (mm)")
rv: 11.0 (mm)
